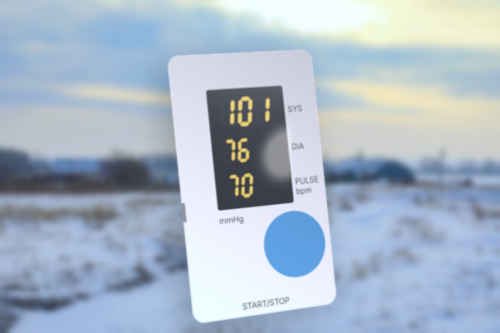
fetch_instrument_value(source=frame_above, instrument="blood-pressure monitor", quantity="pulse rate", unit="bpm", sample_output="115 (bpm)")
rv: 70 (bpm)
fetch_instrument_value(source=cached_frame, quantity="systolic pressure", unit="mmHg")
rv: 101 (mmHg)
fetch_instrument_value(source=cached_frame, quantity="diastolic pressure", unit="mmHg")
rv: 76 (mmHg)
